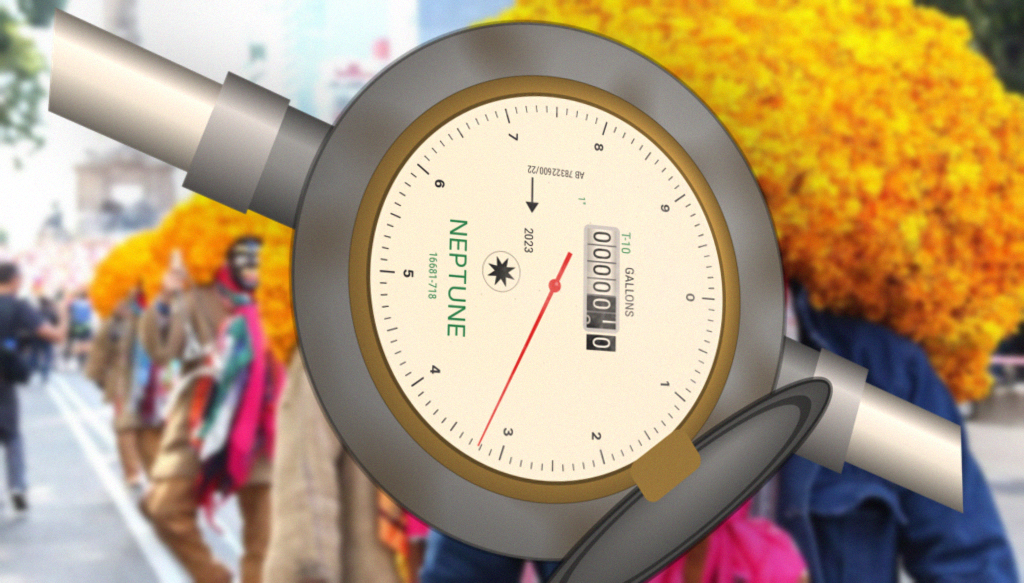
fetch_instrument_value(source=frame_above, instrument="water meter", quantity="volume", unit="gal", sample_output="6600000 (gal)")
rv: 13.2 (gal)
